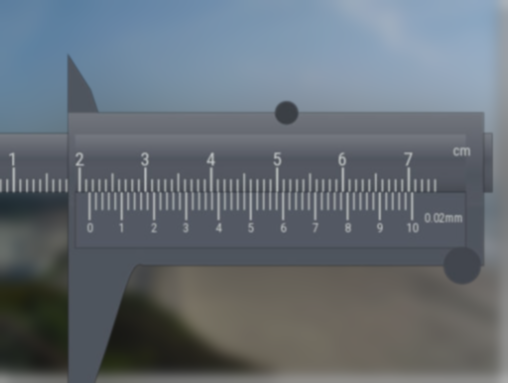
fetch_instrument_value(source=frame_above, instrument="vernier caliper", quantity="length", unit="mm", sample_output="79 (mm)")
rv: 21.5 (mm)
